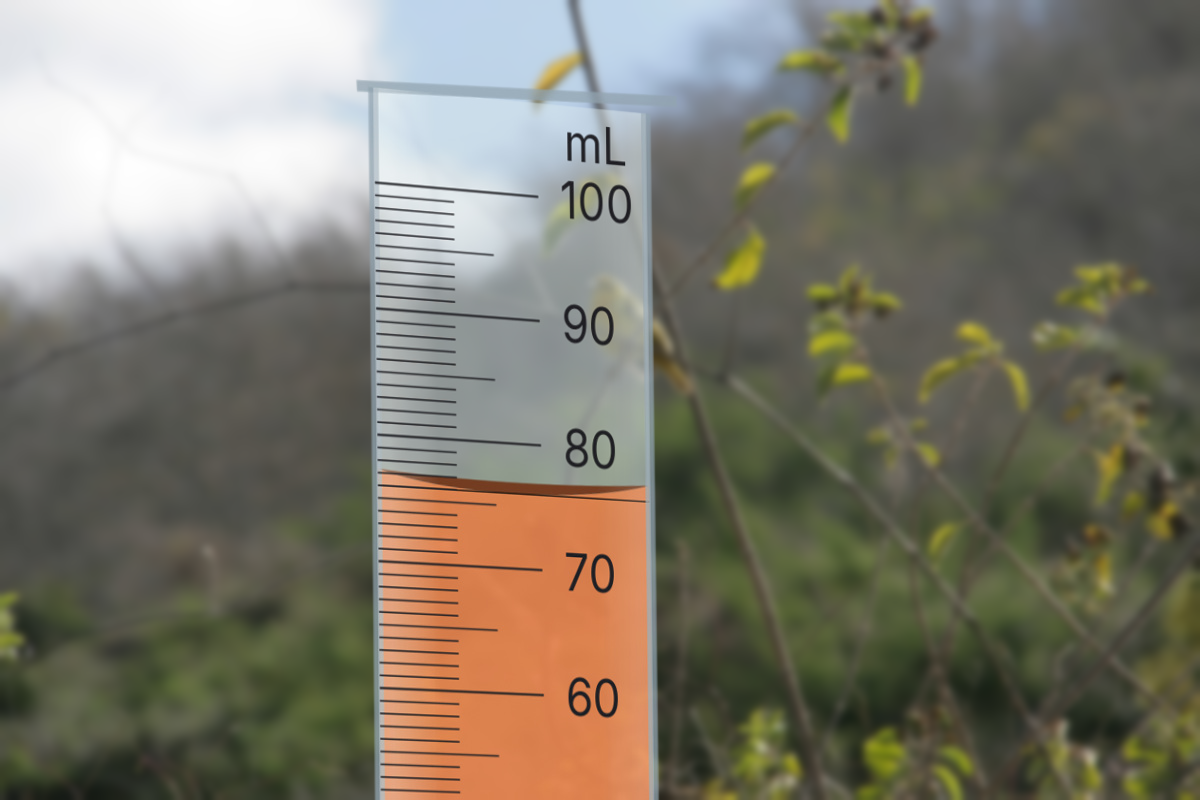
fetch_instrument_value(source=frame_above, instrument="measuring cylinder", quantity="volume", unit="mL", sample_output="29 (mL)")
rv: 76 (mL)
